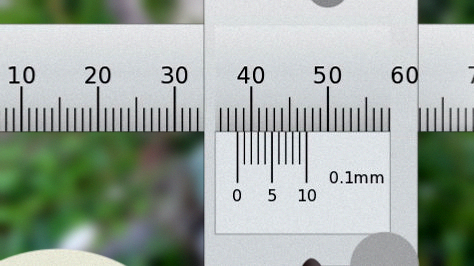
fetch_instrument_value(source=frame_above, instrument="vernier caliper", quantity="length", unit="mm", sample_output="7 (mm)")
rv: 38.2 (mm)
